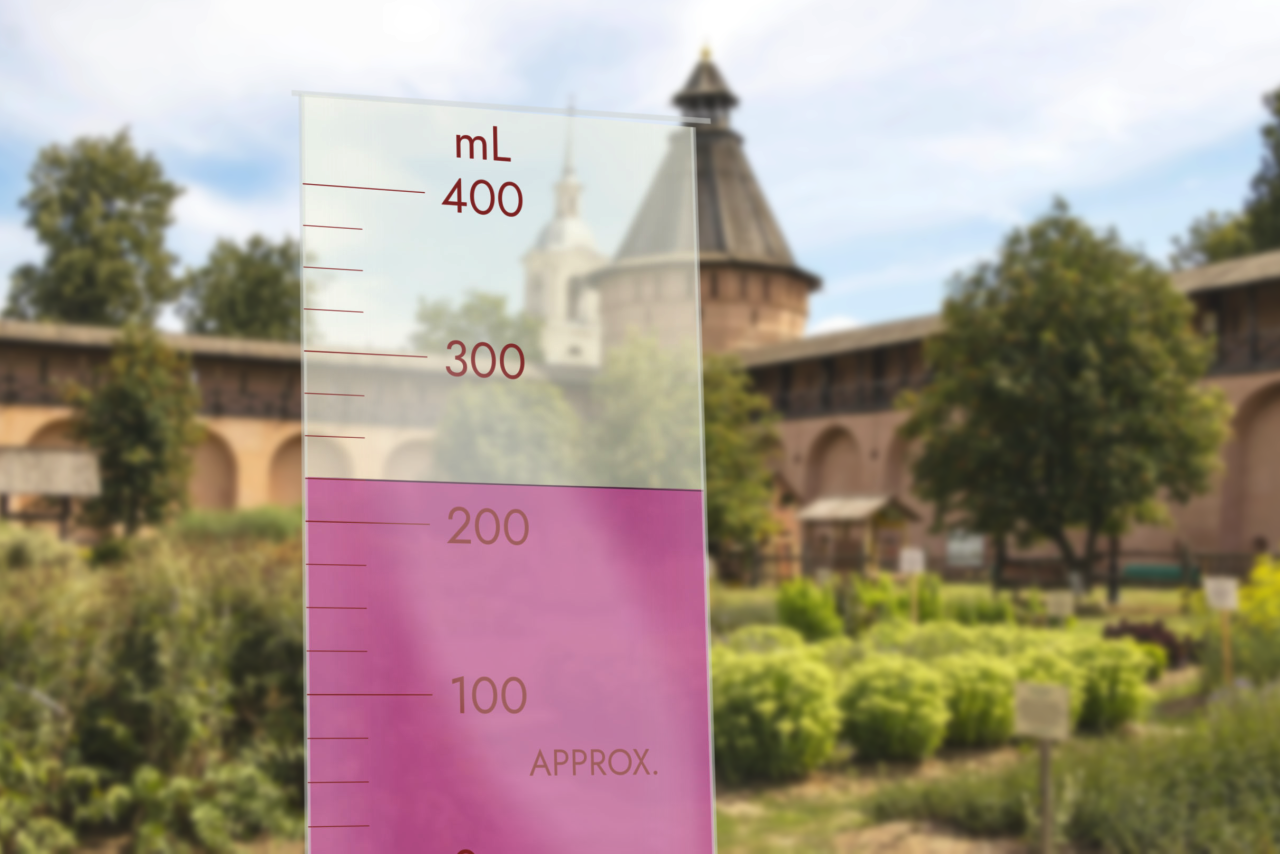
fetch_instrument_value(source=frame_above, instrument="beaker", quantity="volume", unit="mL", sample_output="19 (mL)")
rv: 225 (mL)
